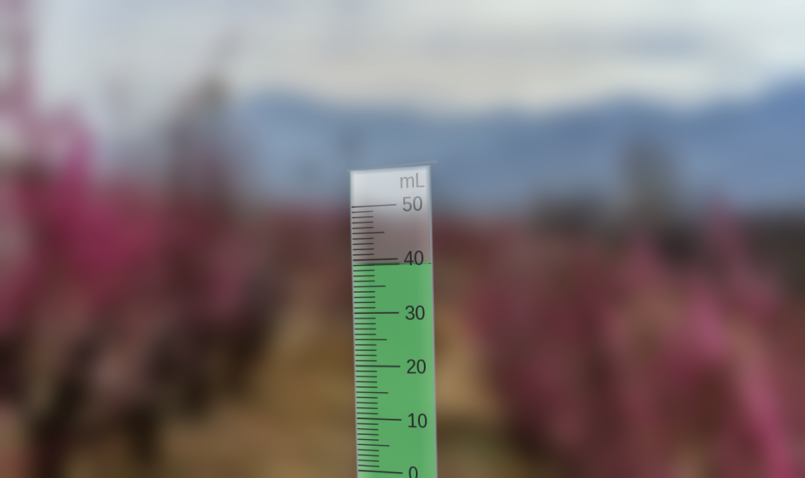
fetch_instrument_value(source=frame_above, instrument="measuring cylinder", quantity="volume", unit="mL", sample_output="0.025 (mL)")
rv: 39 (mL)
